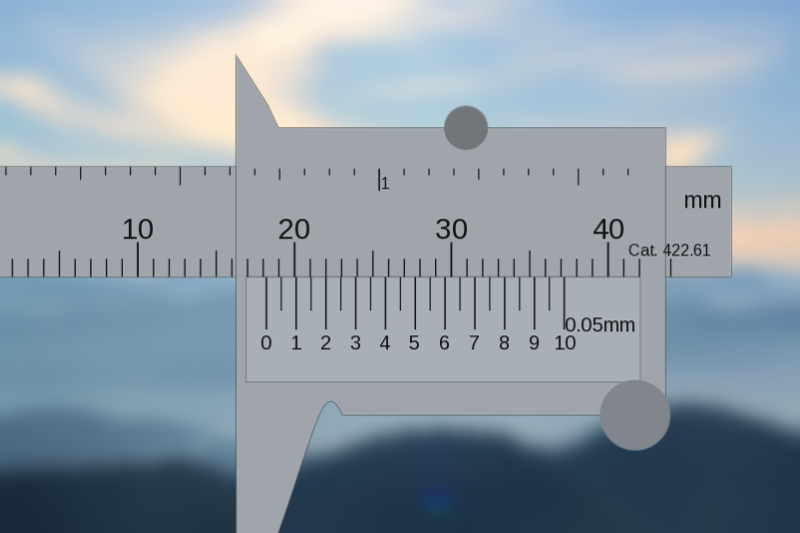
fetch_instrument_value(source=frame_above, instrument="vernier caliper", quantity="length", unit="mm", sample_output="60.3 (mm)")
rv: 18.2 (mm)
